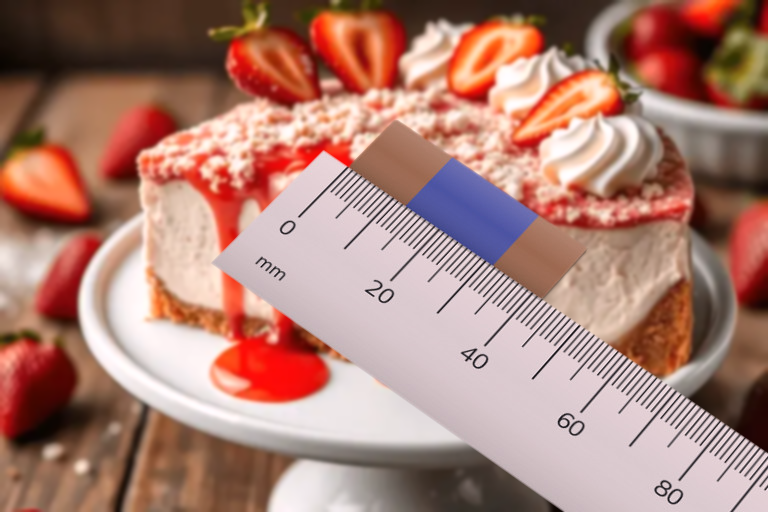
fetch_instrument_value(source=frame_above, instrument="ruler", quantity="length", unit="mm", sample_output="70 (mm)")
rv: 42 (mm)
